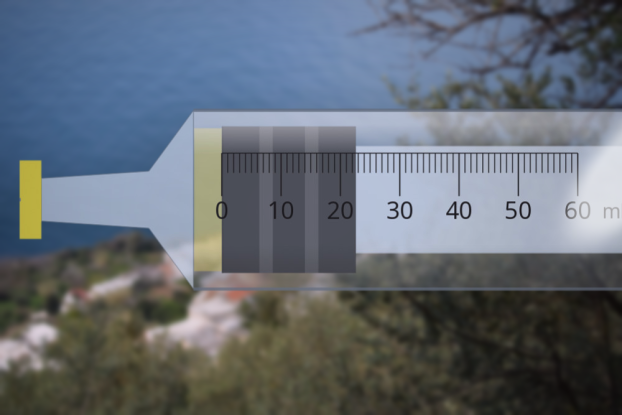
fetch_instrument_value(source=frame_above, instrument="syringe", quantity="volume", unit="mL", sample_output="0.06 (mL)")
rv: 0 (mL)
